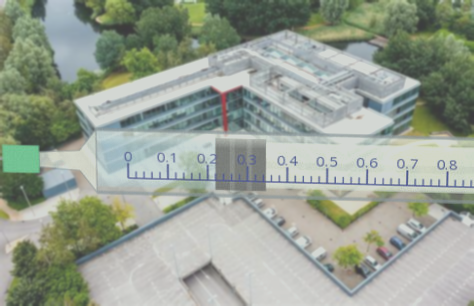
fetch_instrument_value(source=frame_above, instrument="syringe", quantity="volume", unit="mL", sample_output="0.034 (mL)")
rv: 0.22 (mL)
